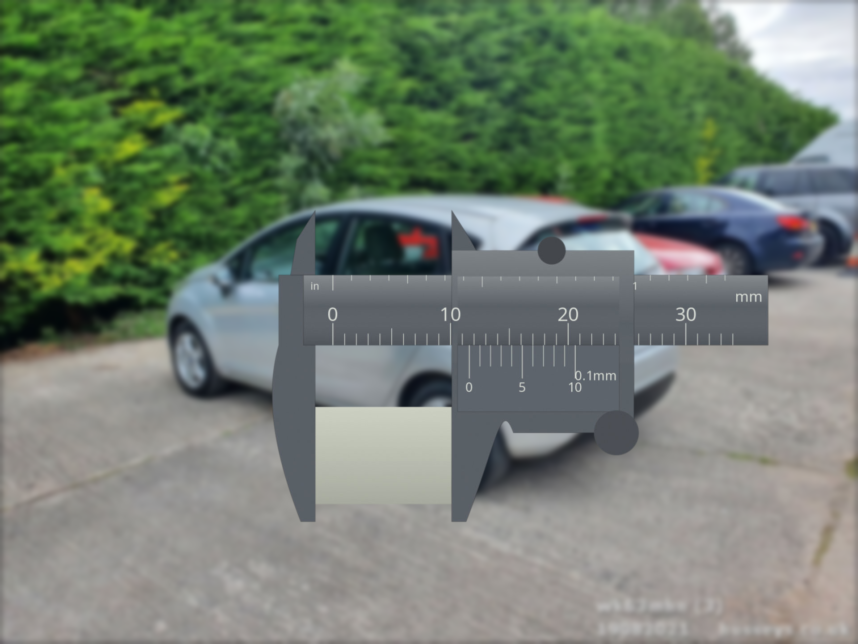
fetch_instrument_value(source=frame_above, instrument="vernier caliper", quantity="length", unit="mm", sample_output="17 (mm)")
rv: 11.6 (mm)
